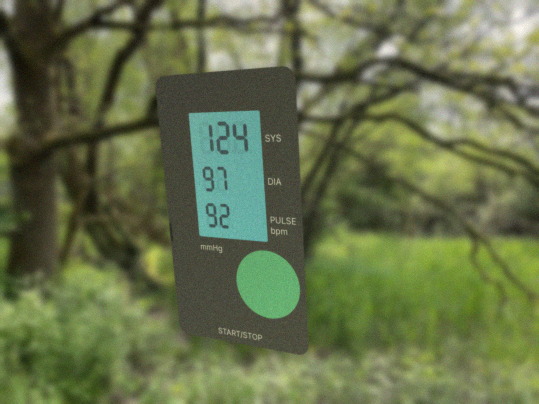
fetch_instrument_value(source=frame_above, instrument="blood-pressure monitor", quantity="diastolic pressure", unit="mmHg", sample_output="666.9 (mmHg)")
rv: 97 (mmHg)
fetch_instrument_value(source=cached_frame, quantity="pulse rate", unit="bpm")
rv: 92 (bpm)
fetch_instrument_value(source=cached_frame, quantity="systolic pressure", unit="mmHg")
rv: 124 (mmHg)
